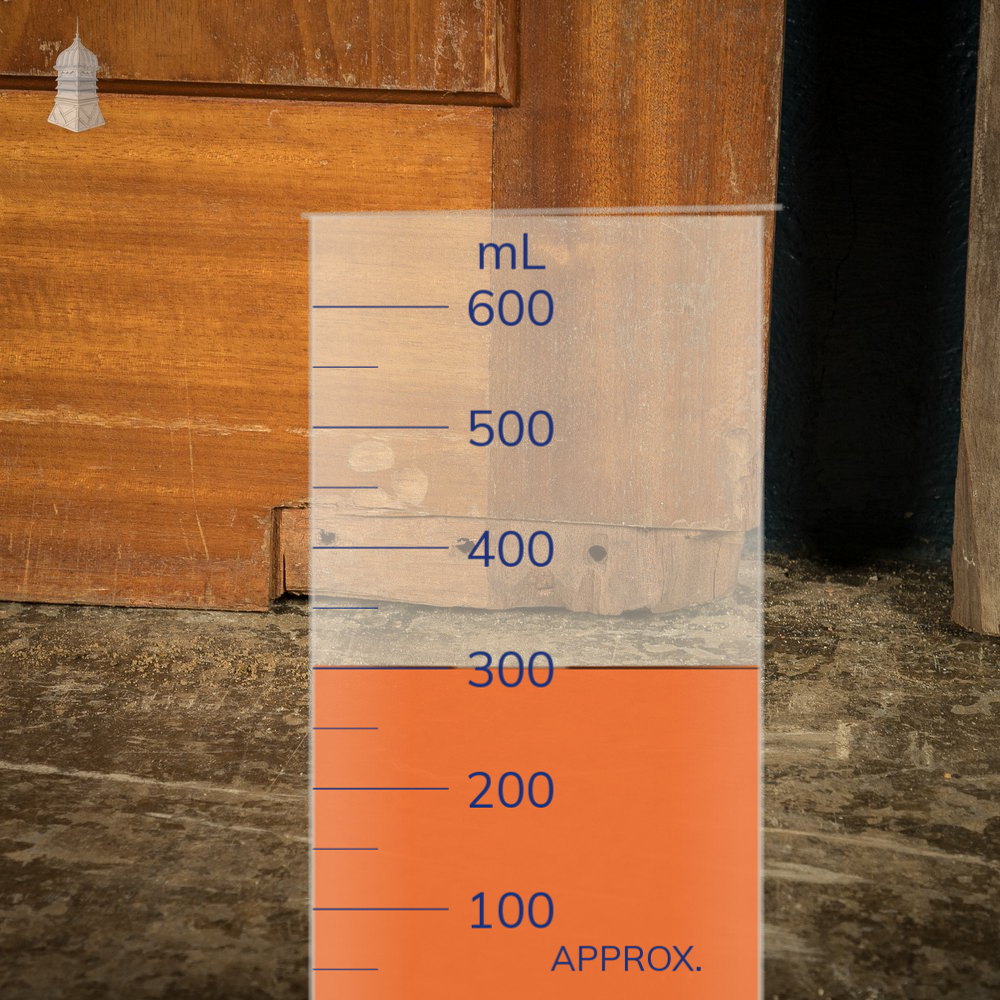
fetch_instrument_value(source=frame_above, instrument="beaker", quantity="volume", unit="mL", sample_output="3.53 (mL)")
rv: 300 (mL)
